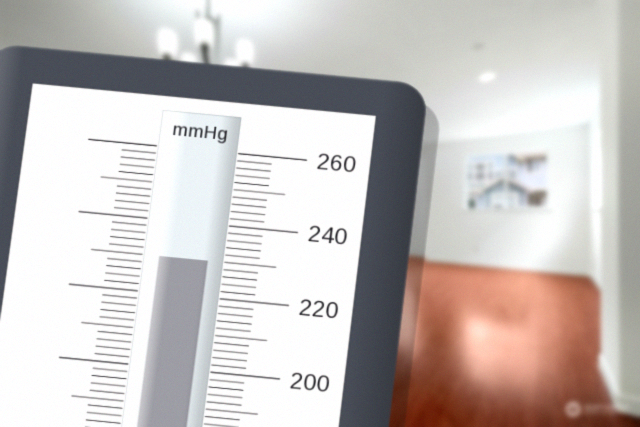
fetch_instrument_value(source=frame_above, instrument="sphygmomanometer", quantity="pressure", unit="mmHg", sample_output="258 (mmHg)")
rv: 230 (mmHg)
